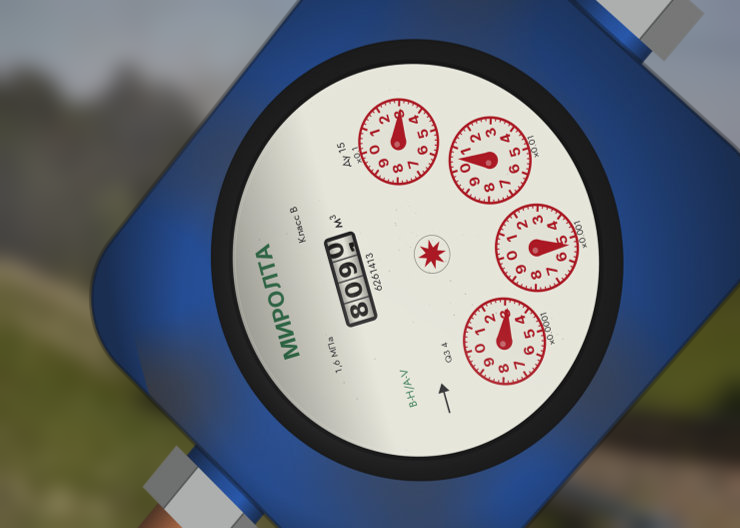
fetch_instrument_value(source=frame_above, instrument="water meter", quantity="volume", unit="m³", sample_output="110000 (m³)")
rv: 8090.3053 (m³)
